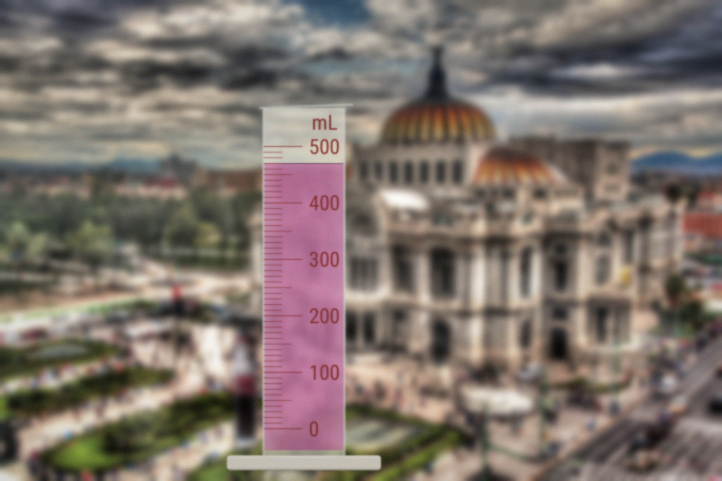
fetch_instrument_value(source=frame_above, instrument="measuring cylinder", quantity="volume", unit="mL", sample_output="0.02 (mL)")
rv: 470 (mL)
